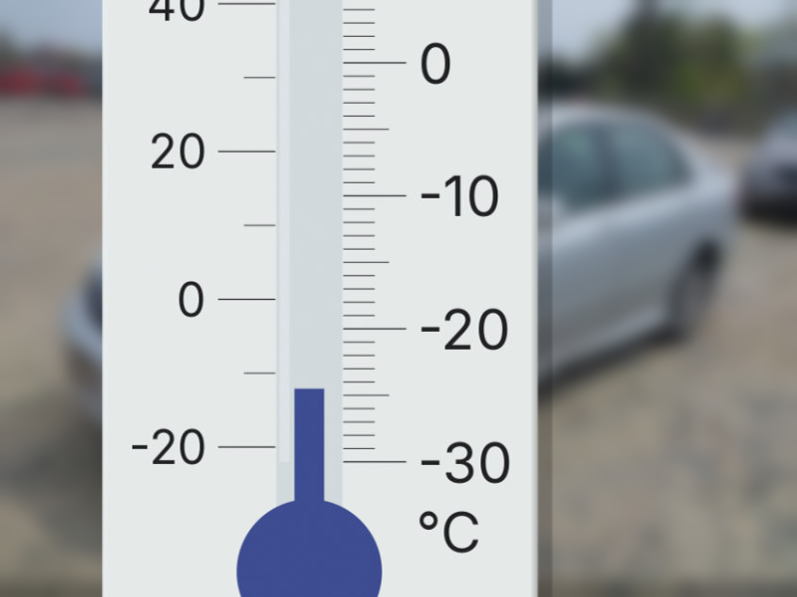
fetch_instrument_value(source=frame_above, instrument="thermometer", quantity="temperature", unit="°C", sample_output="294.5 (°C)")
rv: -24.5 (°C)
